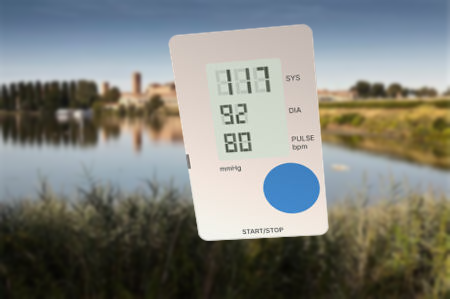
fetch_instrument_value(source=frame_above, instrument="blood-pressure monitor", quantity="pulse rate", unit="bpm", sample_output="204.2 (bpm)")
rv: 80 (bpm)
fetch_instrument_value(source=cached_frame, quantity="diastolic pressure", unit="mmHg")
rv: 92 (mmHg)
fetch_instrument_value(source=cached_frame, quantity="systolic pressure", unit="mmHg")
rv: 117 (mmHg)
